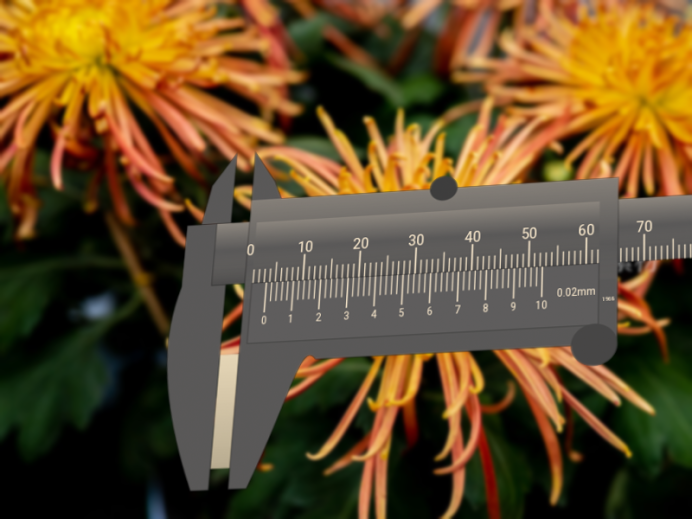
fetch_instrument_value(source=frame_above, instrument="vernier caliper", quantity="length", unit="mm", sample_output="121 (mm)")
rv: 3.4 (mm)
